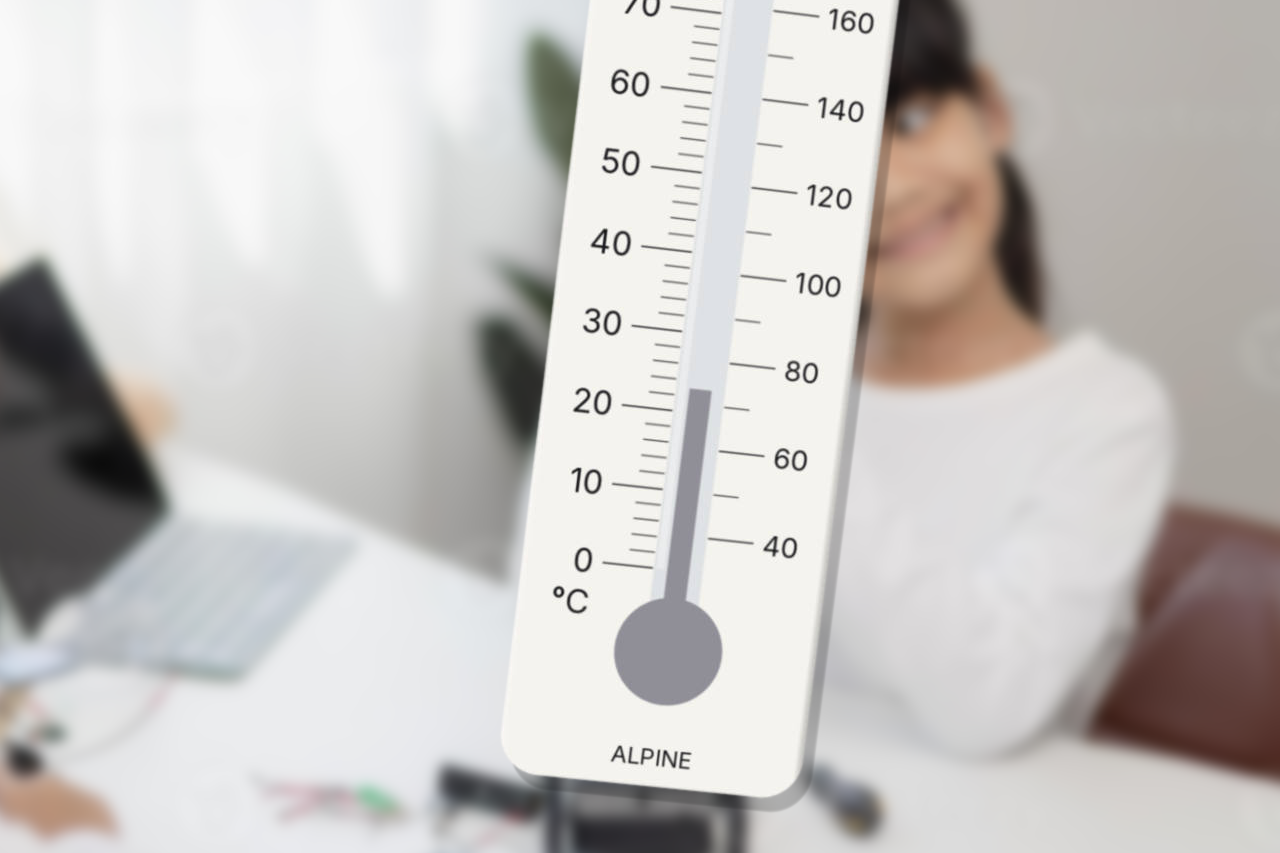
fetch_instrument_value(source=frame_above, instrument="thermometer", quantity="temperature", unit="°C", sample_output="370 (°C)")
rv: 23 (°C)
